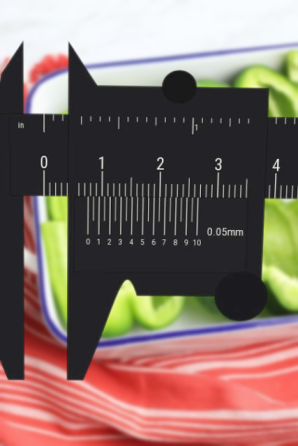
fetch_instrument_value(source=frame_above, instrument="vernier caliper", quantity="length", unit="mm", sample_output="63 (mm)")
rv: 7.6 (mm)
